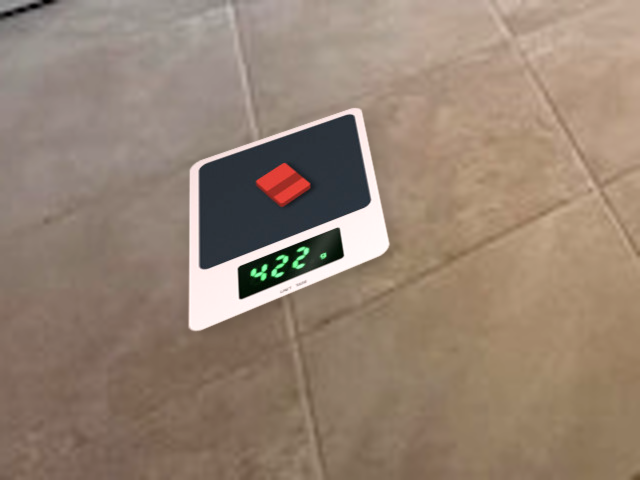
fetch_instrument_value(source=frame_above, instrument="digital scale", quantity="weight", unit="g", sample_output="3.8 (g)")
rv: 422 (g)
